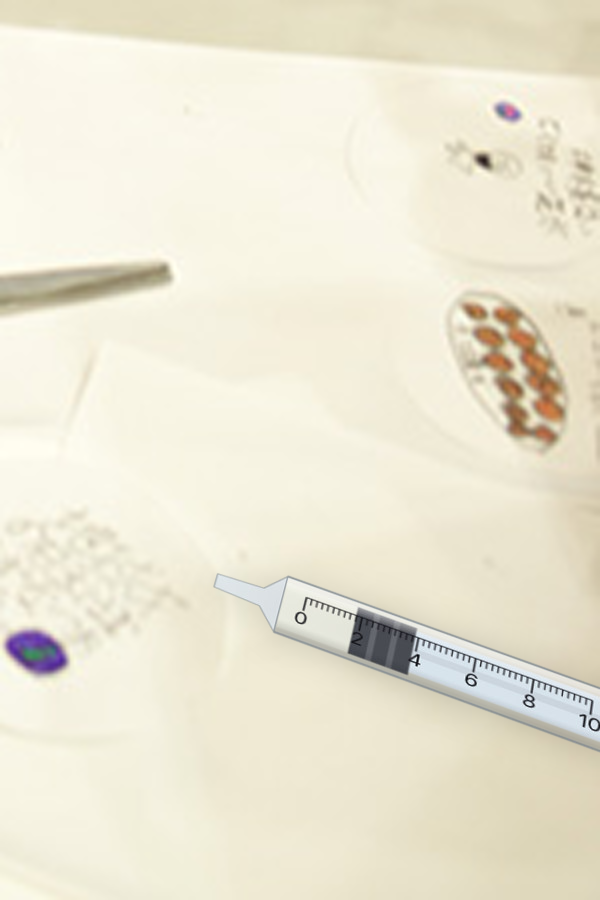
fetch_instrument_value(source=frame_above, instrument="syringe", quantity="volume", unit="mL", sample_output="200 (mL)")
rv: 1.8 (mL)
